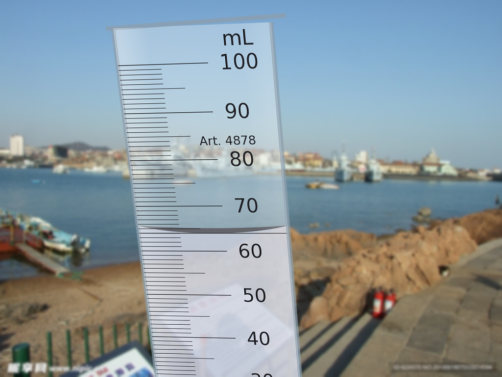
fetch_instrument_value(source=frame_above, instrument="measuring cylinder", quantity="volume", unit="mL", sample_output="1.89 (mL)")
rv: 64 (mL)
